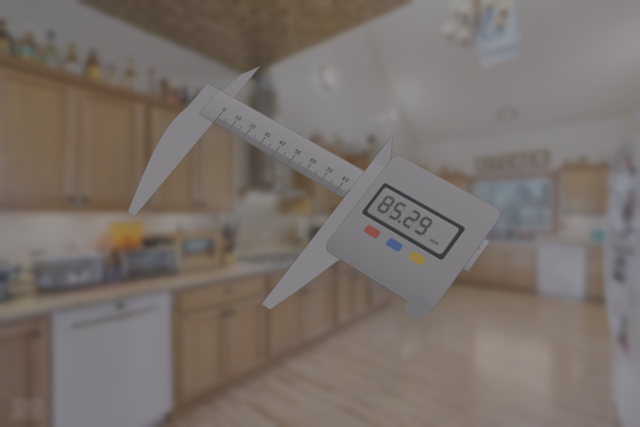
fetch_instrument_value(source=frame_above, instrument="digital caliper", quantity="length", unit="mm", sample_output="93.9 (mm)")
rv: 85.29 (mm)
